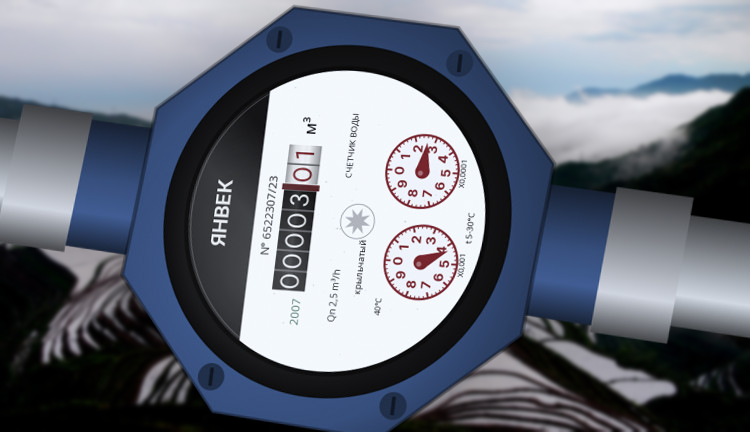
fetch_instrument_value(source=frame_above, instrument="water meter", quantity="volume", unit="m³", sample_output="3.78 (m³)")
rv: 3.0142 (m³)
